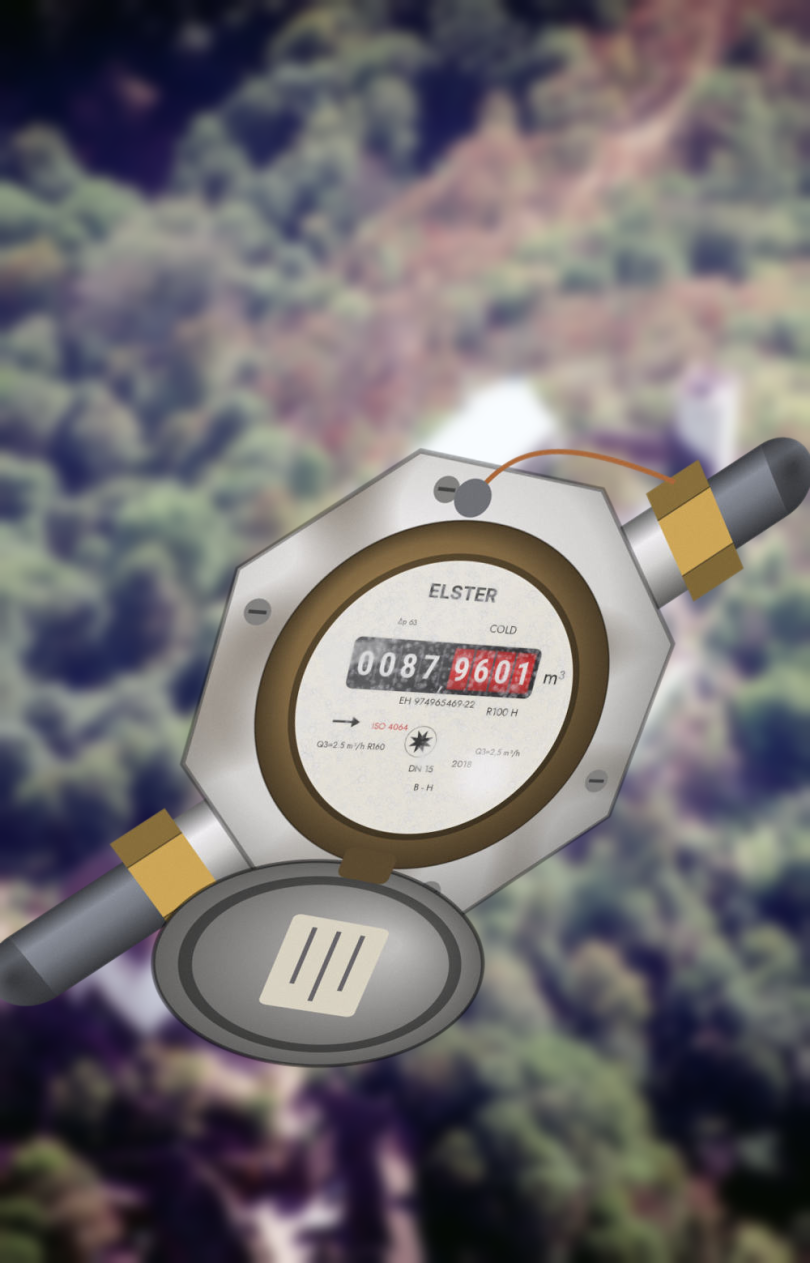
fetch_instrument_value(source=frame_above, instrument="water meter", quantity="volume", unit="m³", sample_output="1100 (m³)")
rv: 87.9601 (m³)
